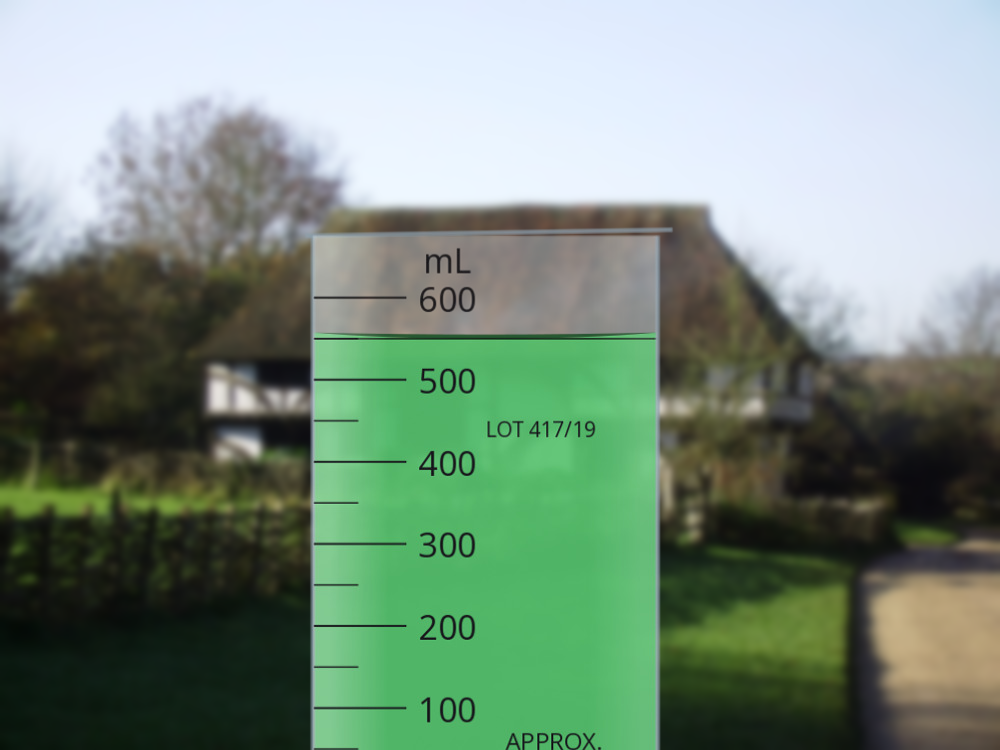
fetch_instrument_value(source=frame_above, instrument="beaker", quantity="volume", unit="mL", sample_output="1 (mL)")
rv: 550 (mL)
